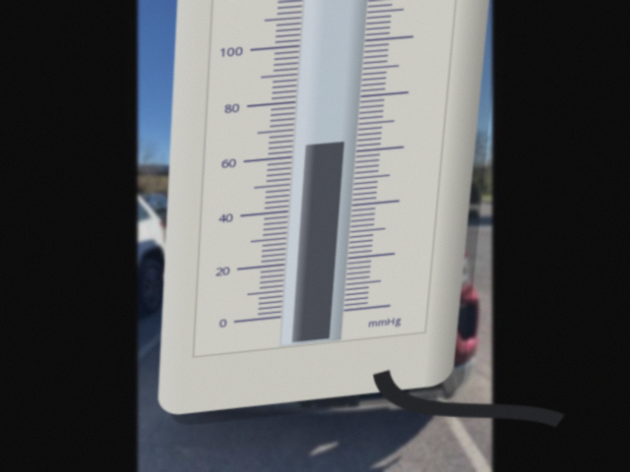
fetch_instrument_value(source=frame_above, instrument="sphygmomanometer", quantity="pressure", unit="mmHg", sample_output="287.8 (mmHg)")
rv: 64 (mmHg)
